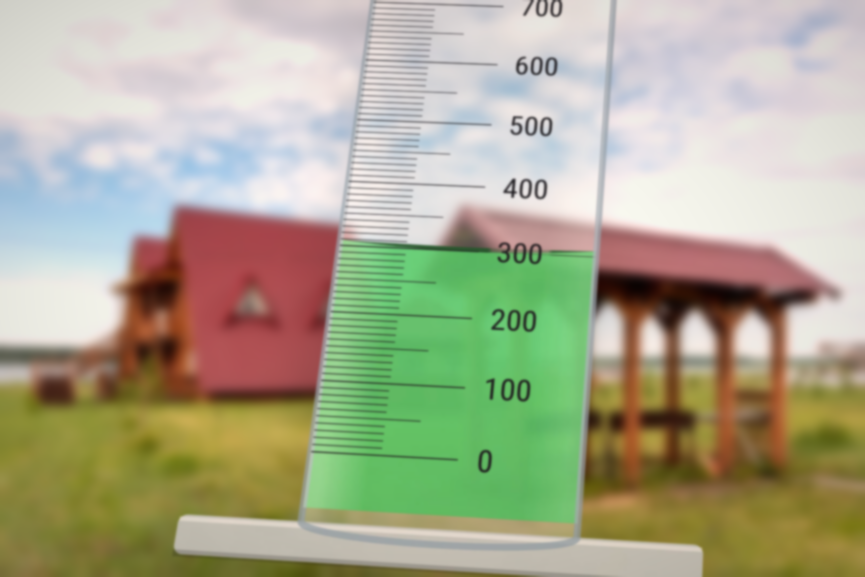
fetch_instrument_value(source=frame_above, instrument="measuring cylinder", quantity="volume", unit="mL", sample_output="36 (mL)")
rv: 300 (mL)
